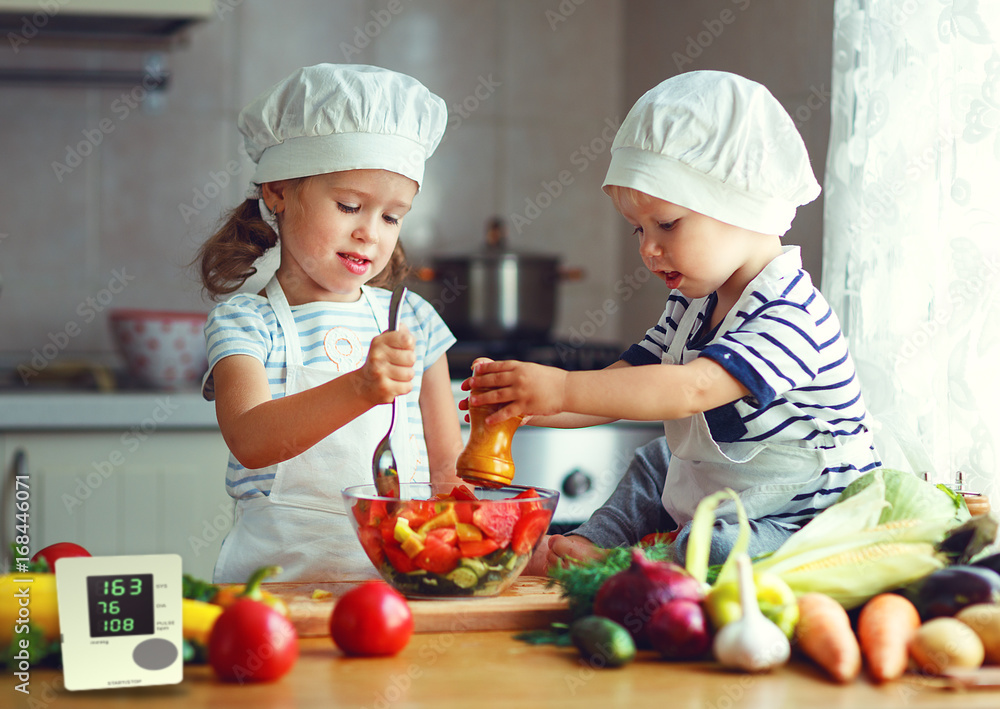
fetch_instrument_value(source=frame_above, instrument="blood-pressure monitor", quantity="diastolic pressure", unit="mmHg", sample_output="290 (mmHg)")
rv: 76 (mmHg)
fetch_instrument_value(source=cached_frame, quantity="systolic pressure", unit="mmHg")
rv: 163 (mmHg)
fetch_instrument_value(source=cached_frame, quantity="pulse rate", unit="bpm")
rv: 108 (bpm)
